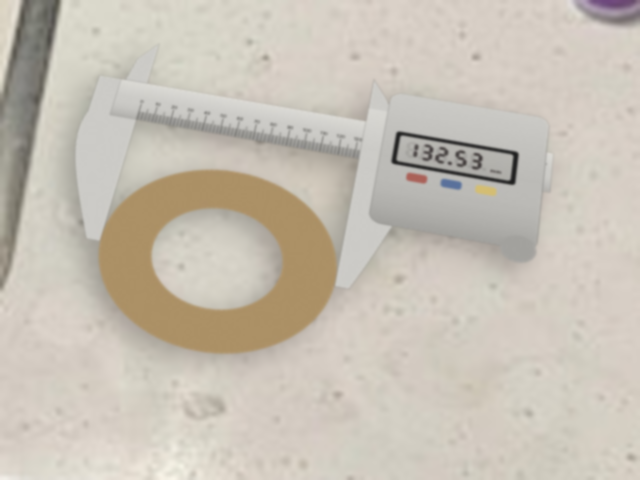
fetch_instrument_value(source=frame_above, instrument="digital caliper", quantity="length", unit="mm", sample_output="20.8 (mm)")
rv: 132.53 (mm)
